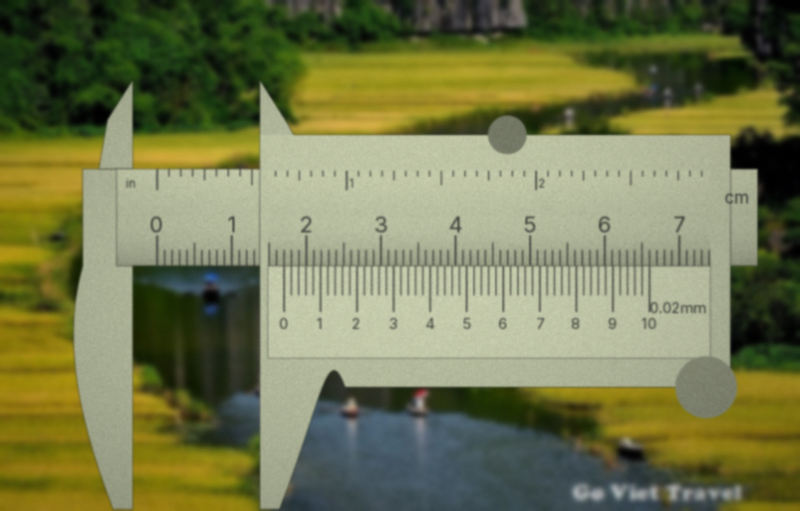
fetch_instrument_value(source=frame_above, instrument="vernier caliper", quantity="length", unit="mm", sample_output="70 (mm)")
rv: 17.0 (mm)
